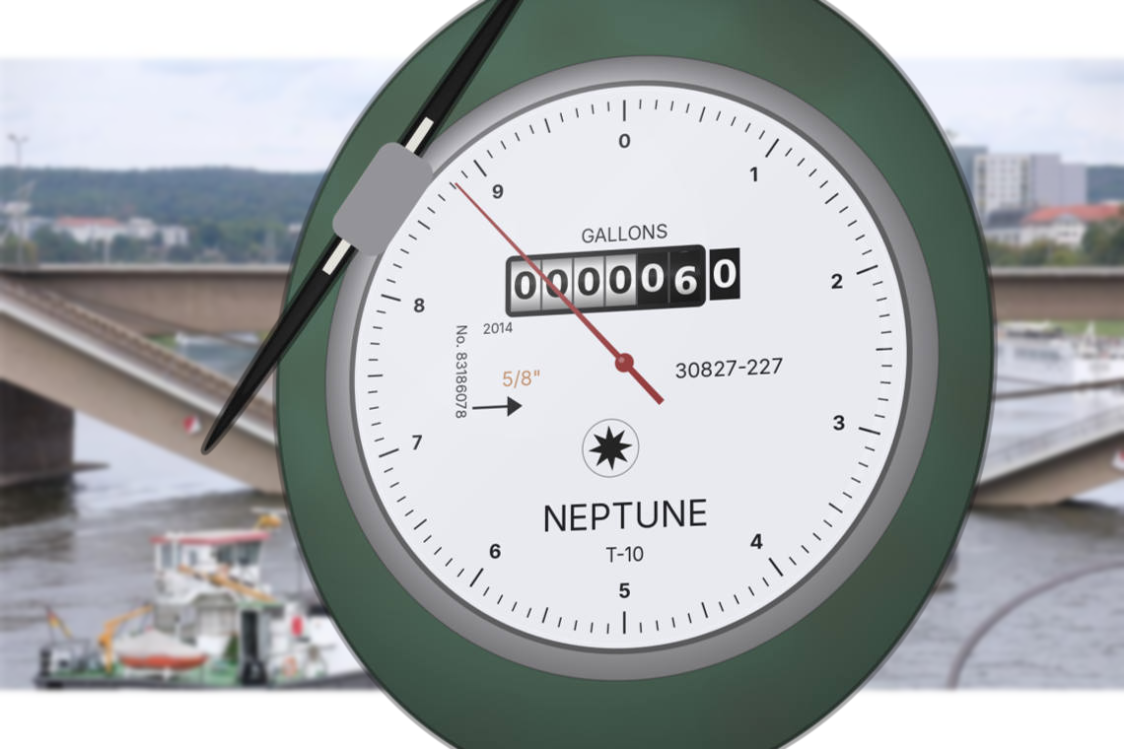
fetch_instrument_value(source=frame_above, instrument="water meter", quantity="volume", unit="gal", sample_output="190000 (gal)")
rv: 58.8 (gal)
